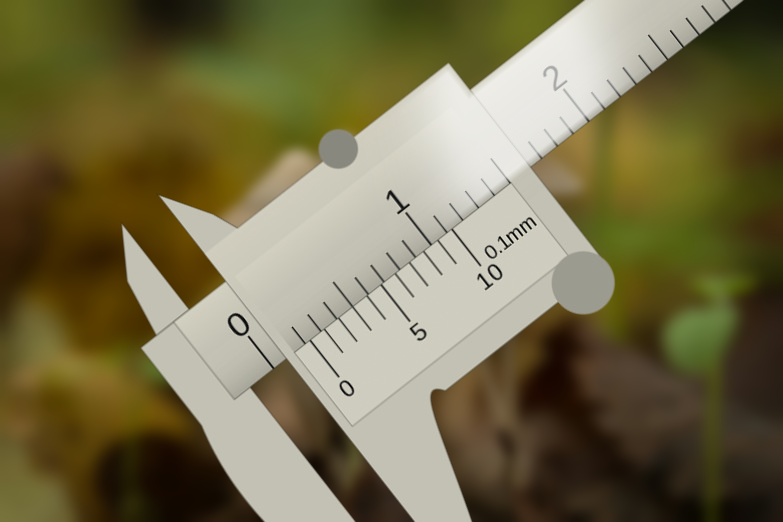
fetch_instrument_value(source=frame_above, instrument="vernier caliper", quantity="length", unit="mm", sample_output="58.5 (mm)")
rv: 2.3 (mm)
